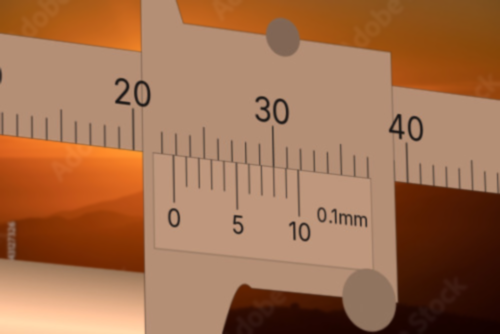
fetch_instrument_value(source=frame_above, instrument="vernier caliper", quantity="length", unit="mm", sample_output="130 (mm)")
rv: 22.8 (mm)
